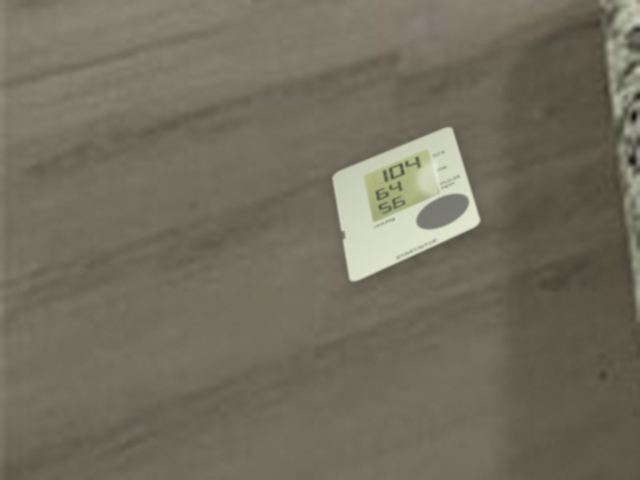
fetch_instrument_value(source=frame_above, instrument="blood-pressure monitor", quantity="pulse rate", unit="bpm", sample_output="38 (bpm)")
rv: 56 (bpm)
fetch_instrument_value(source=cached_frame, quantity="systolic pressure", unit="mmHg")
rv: 104 (mmHg)
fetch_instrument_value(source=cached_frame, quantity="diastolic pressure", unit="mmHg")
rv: 64 (mmHg)
